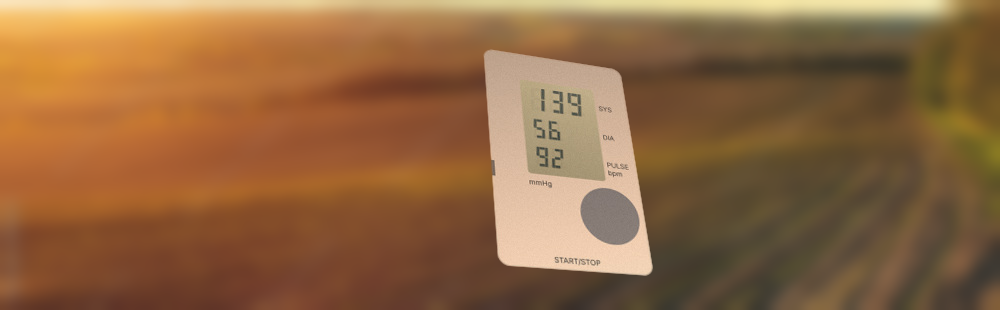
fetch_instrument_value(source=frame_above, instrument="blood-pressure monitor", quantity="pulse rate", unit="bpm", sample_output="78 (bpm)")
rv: 92 (bpm)
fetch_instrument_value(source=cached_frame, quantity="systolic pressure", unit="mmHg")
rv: 139 (mmHg)
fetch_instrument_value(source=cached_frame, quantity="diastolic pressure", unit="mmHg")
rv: 56 (mmHg)
